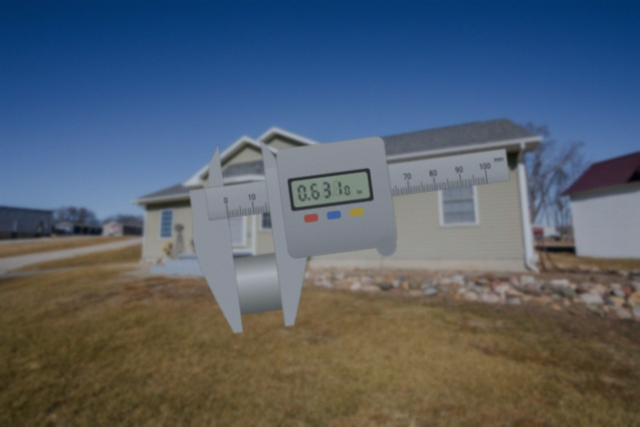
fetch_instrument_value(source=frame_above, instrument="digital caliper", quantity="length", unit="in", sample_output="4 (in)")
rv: 0.6310 (in)
